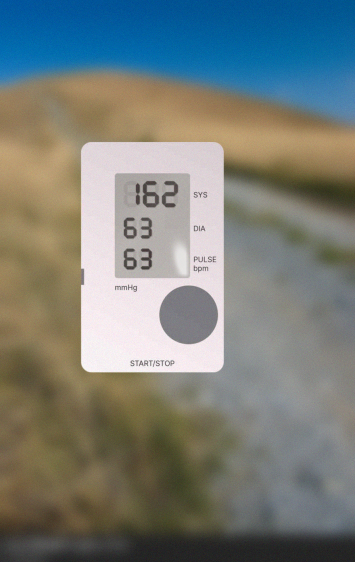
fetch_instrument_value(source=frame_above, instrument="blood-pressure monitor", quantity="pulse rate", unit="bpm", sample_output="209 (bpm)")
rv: 63 (bpm)
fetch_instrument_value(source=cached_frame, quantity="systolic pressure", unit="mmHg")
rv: 162 (mmHg)
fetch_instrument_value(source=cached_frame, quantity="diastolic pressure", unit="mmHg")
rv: 63 (mmHg)
